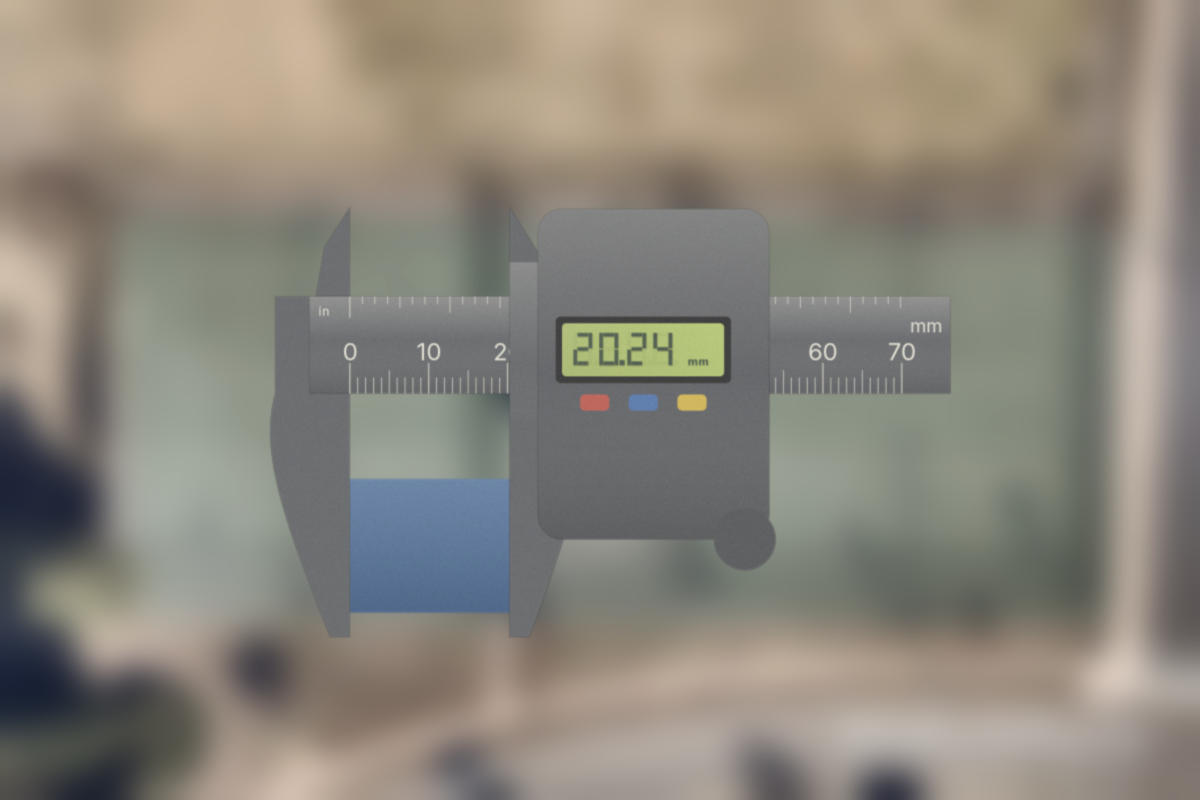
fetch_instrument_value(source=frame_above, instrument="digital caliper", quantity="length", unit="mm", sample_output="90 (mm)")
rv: 20.24 (mm)
